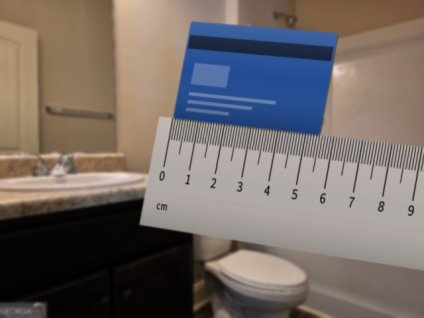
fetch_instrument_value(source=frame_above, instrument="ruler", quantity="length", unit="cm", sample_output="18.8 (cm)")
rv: 5.5 (cm)
